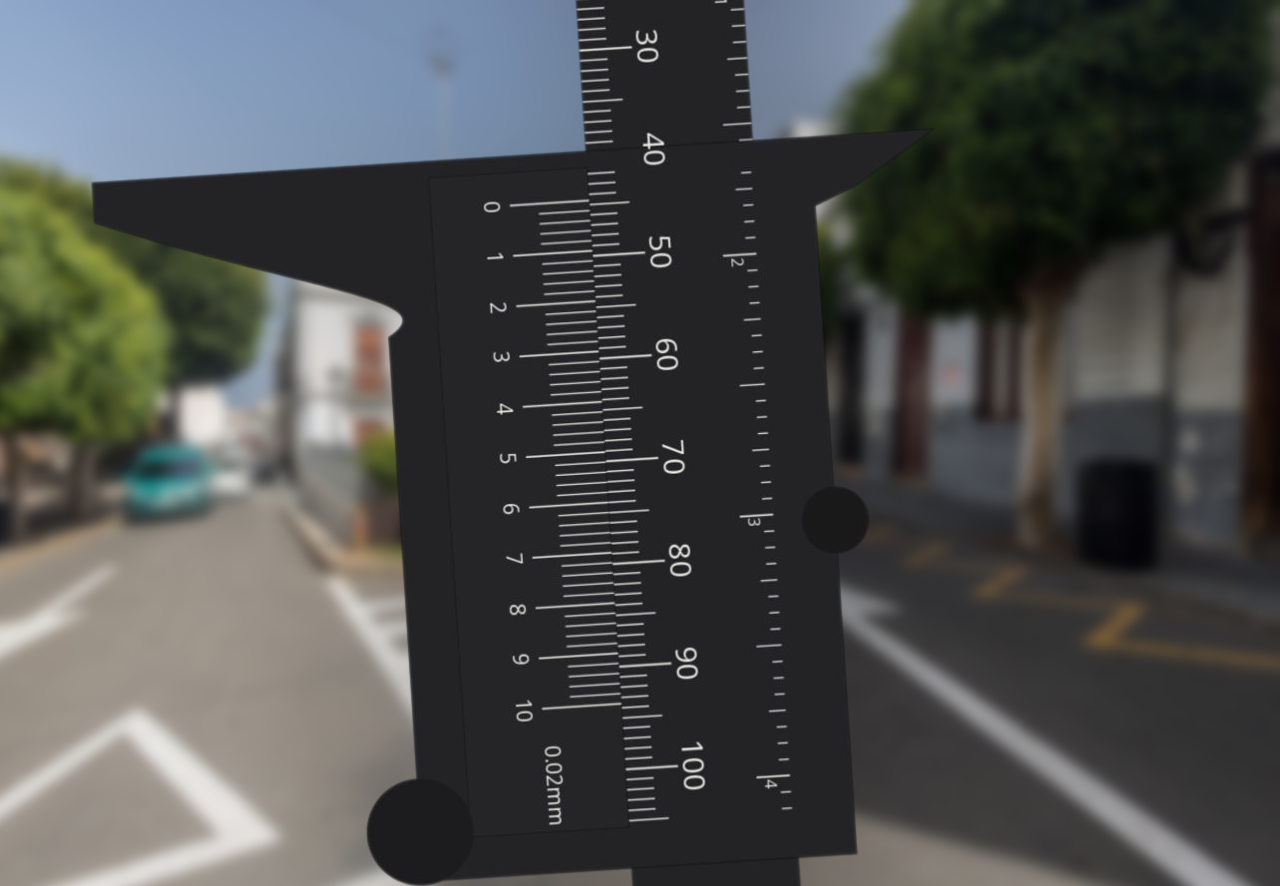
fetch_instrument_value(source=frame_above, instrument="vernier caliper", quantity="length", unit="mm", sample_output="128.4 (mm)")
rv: 44.6 (mm)
